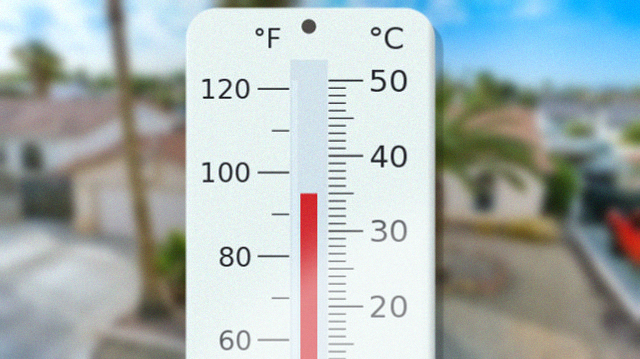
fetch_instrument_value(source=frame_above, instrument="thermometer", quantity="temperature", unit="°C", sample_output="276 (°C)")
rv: 35 (°C)
